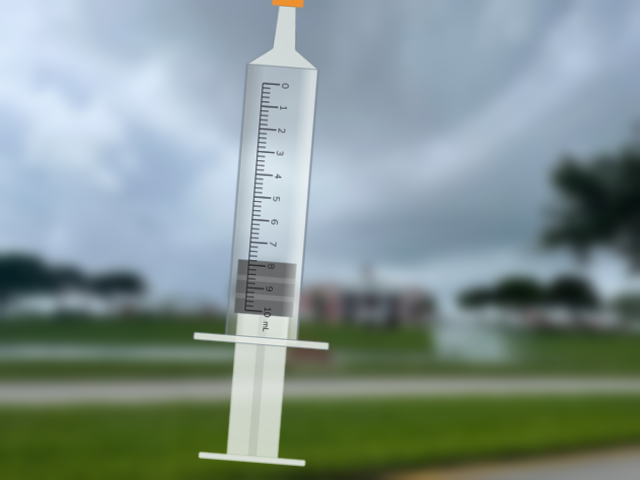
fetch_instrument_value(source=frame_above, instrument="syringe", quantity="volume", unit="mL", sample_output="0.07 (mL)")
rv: 7.8 (mL)
